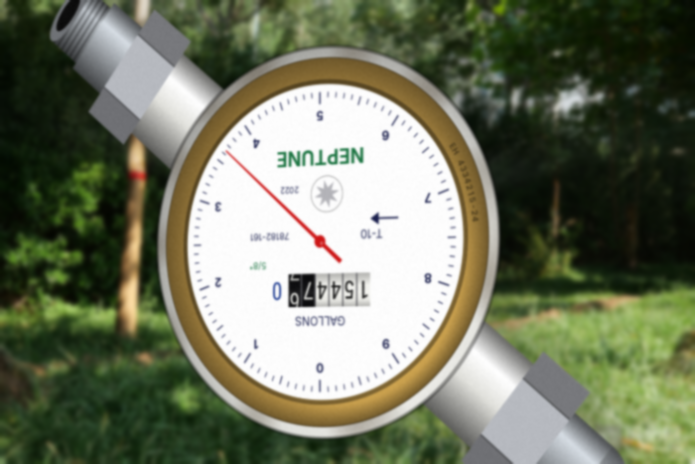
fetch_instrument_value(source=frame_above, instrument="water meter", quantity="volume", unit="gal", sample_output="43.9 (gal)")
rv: 1544763.6 (gal)
